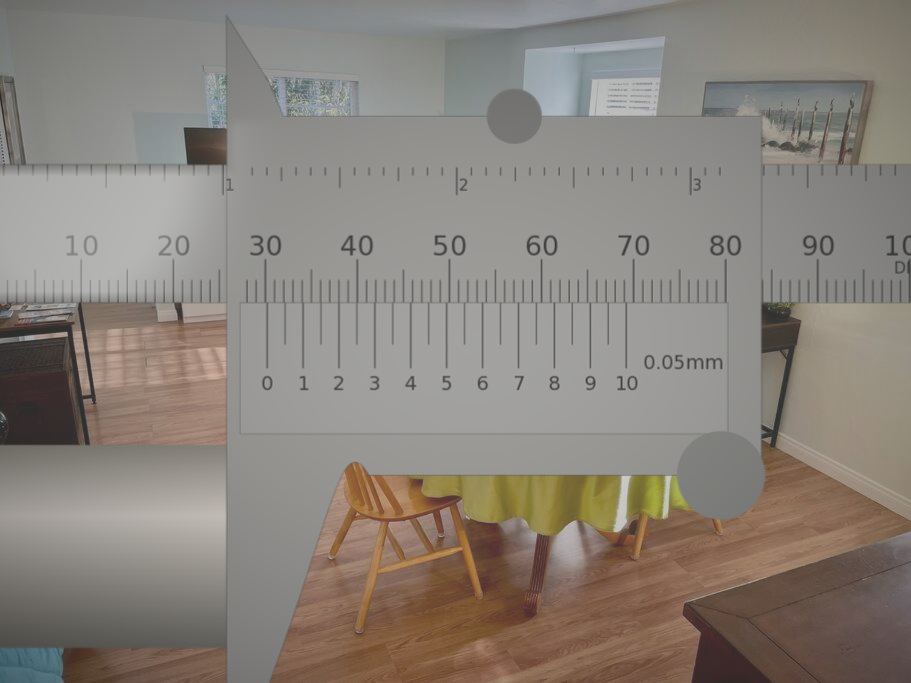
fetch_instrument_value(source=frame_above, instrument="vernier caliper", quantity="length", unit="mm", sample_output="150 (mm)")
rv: 30.2 (mm)
